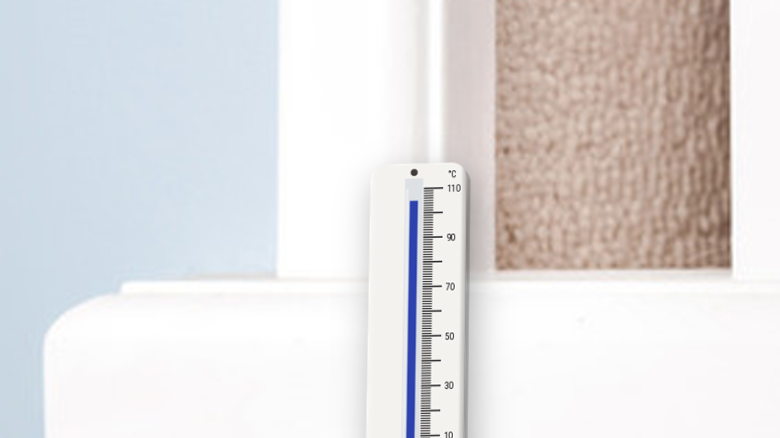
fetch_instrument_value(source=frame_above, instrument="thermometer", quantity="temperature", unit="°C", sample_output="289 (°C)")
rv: 105 (°C)
